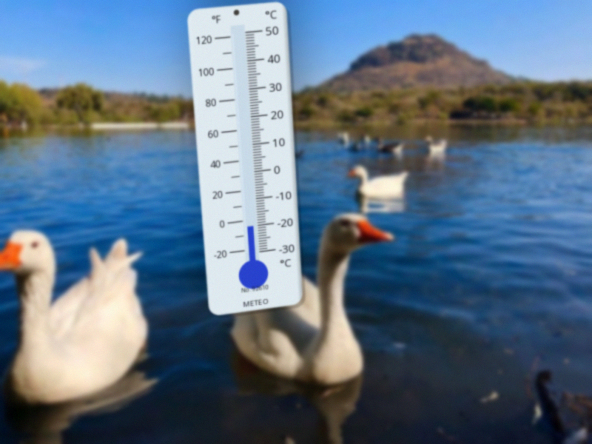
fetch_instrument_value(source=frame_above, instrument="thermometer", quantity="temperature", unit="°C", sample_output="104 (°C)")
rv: -20 (°C)
